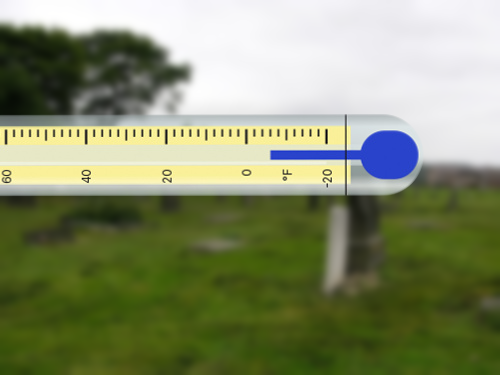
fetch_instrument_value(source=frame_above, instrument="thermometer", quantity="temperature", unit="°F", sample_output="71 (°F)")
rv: -6 (°F)
